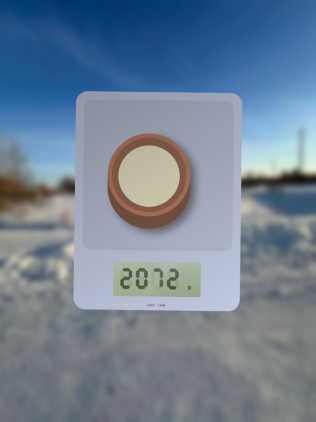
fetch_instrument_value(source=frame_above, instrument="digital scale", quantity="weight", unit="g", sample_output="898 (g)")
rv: 2072 (g)
